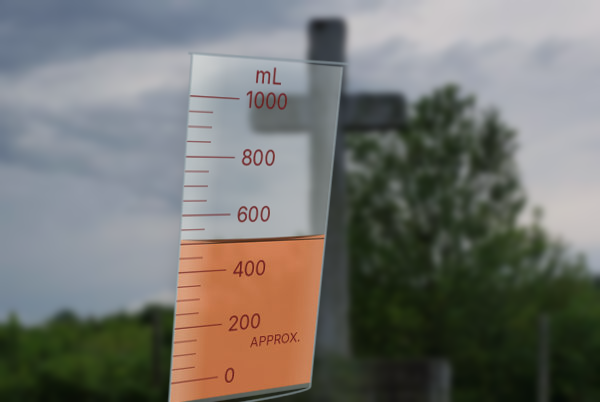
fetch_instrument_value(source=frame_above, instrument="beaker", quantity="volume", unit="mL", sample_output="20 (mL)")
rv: 500 (mL)
